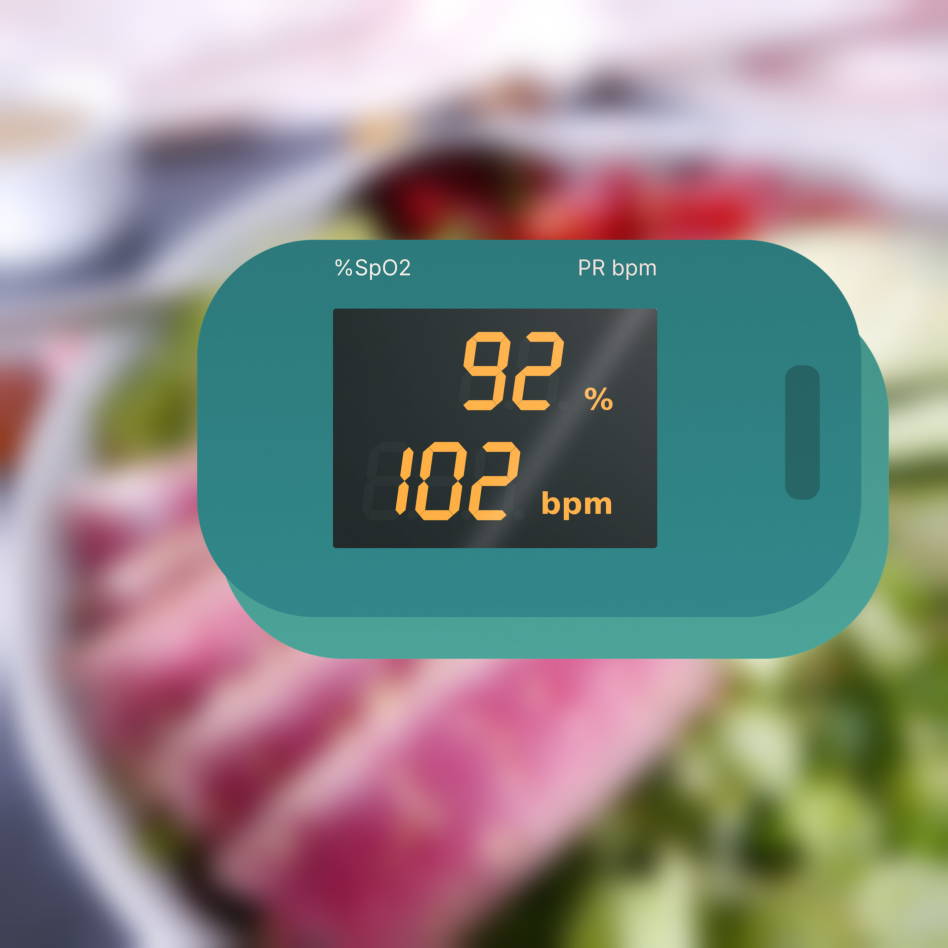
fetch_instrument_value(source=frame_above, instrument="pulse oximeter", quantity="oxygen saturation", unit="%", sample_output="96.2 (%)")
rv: 92 (%)
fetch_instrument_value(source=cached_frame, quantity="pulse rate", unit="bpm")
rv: 102 (bpm)
